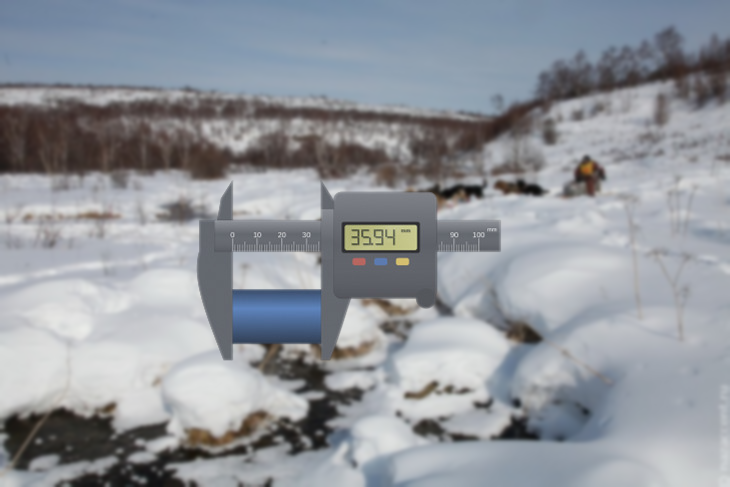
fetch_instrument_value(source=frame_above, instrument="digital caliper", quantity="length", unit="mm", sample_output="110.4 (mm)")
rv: 35.94 (mm)
